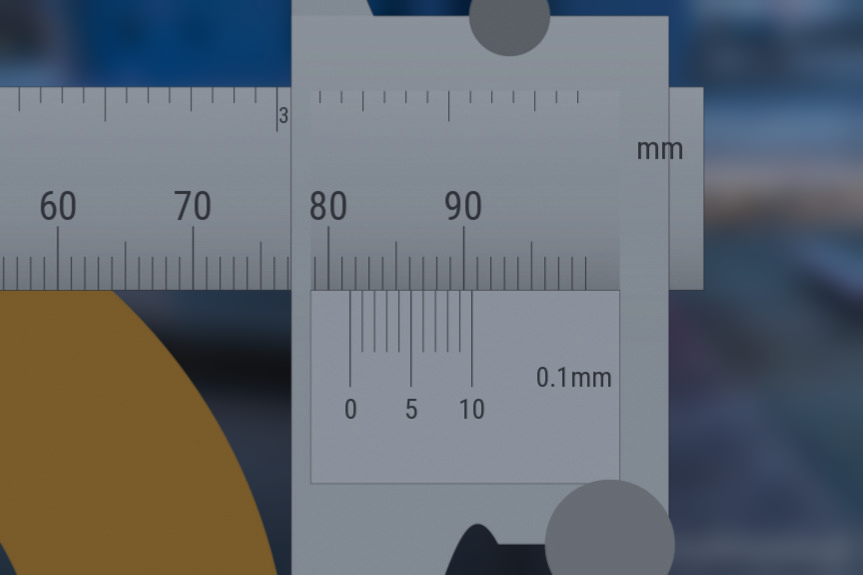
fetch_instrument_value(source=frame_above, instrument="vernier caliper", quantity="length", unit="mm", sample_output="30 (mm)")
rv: 81.6 (mm)
